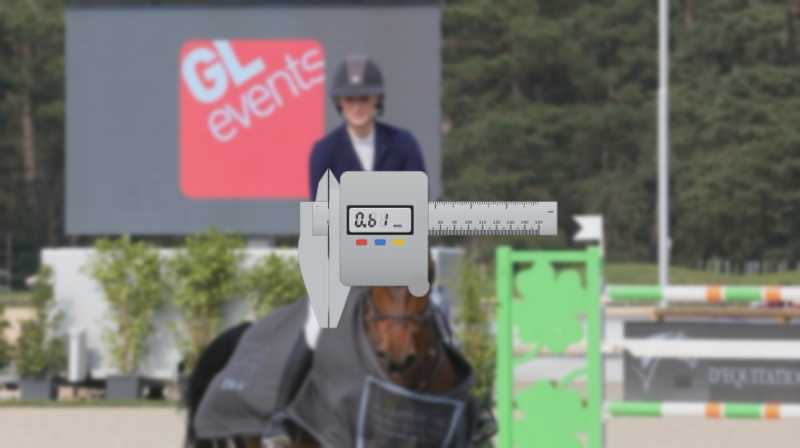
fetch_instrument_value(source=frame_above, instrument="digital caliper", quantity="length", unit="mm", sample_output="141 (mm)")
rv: 0.61 (mm)
